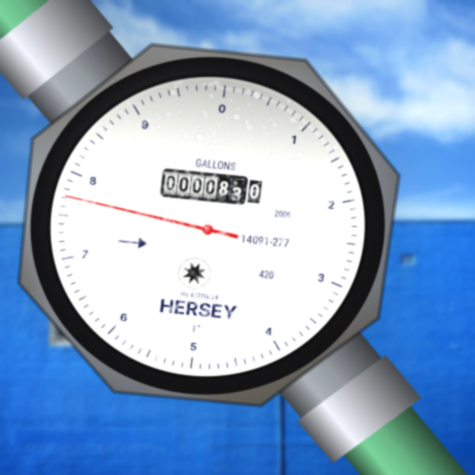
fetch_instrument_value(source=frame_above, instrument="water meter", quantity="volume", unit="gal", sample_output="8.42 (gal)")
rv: 827.7 (gal)
